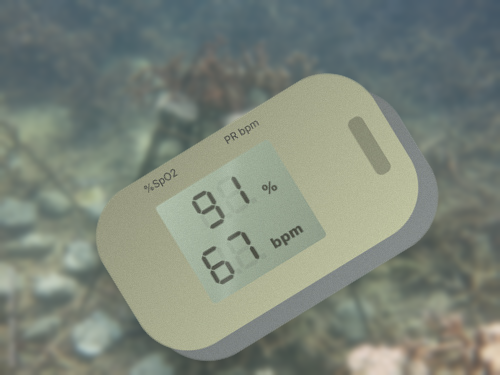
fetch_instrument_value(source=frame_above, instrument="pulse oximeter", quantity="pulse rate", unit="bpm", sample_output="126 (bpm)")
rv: 67 (bpm)
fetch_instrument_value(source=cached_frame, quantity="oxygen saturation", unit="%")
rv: 91 (%)
